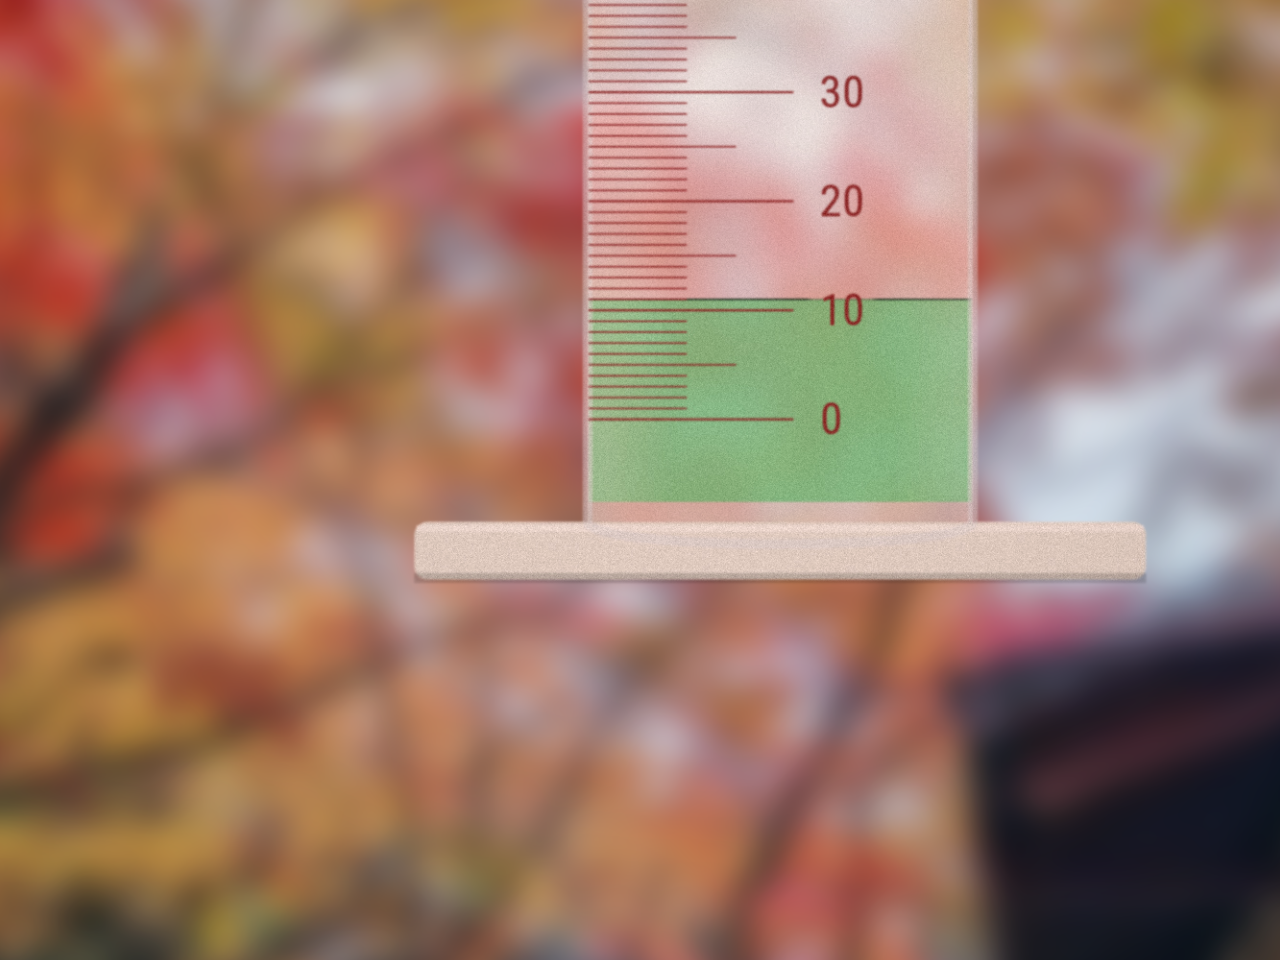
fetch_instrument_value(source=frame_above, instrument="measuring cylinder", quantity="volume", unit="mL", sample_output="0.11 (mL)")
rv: 11 (mL)
